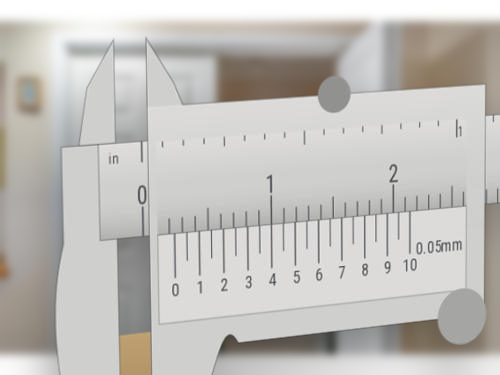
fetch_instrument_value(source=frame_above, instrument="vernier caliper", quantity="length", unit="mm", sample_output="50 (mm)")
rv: 2.4 (mm)
